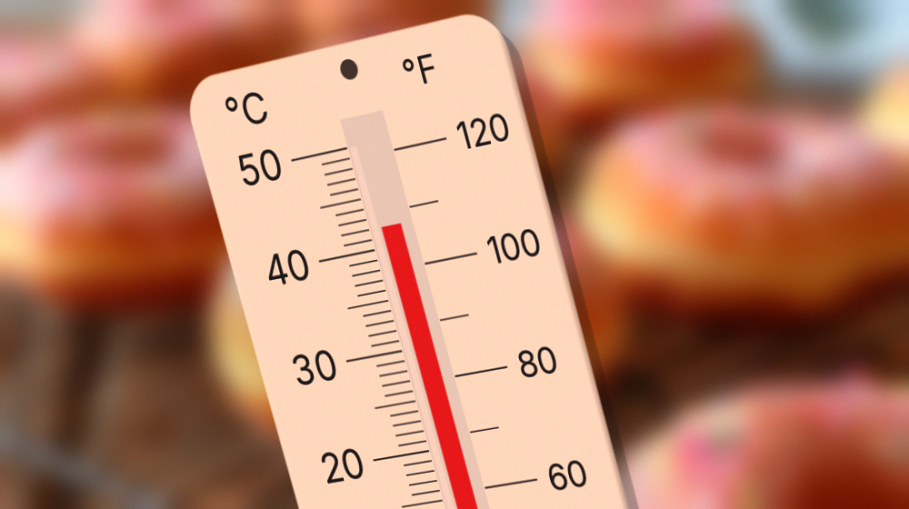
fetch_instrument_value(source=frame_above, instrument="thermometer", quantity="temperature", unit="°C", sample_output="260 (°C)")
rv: 42 (°C)
